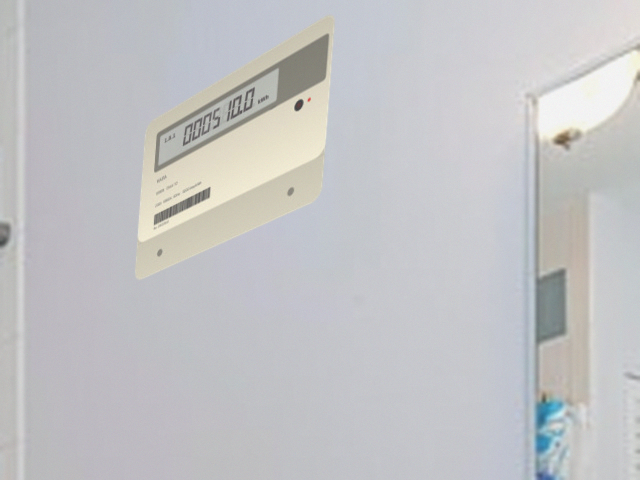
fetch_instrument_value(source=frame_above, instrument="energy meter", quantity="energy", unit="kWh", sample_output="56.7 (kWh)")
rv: 510.0 (kWh)
